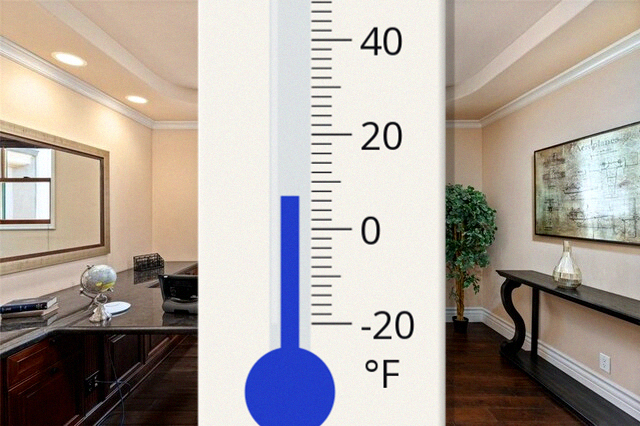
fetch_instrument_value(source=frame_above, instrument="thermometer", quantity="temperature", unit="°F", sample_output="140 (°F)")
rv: 7 (°F)
